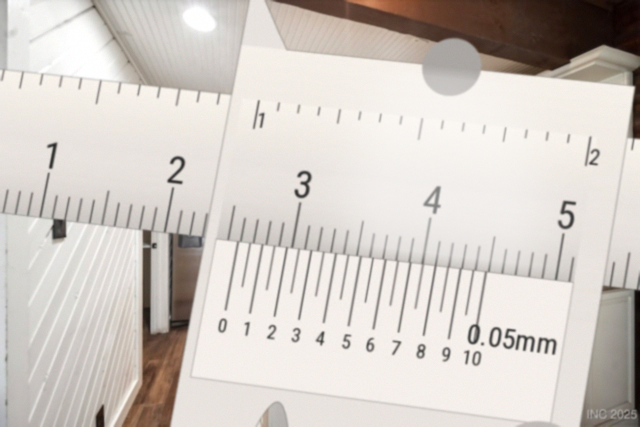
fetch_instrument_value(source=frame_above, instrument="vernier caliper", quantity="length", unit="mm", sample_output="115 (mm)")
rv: 25.8 (mm)
